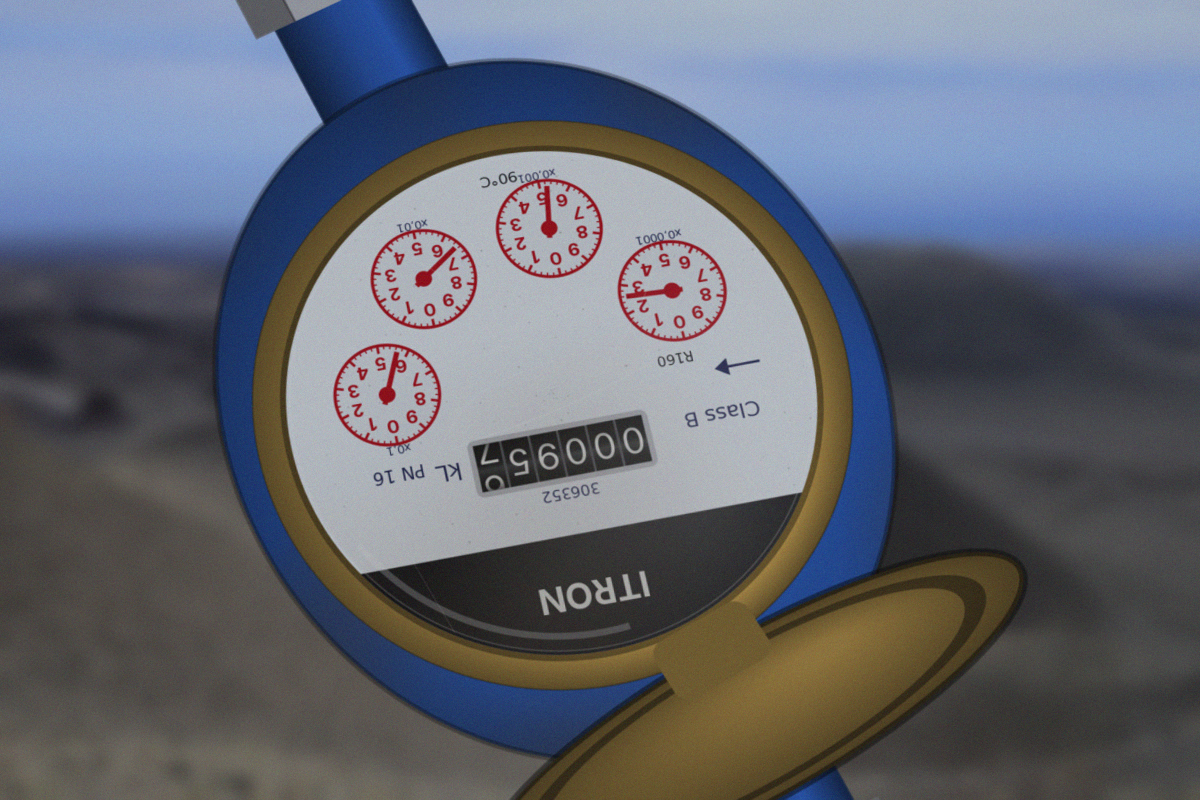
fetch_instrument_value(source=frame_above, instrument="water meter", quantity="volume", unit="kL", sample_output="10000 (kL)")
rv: 956.5652 (kL)
